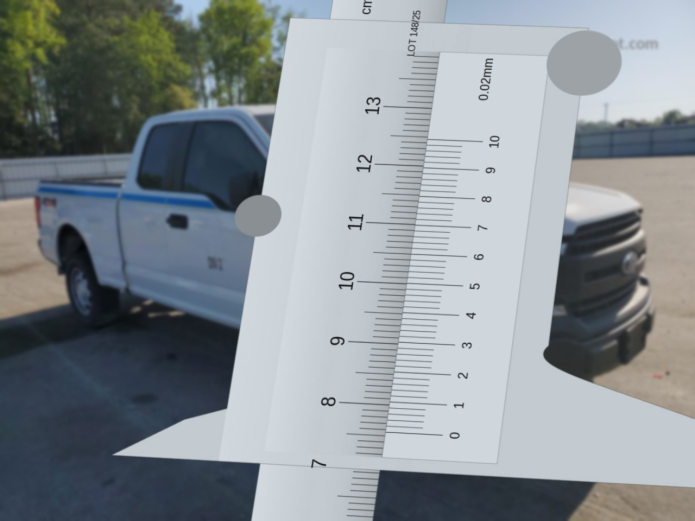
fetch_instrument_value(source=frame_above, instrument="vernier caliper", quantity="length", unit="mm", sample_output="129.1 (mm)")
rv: 75.6 (mm)
